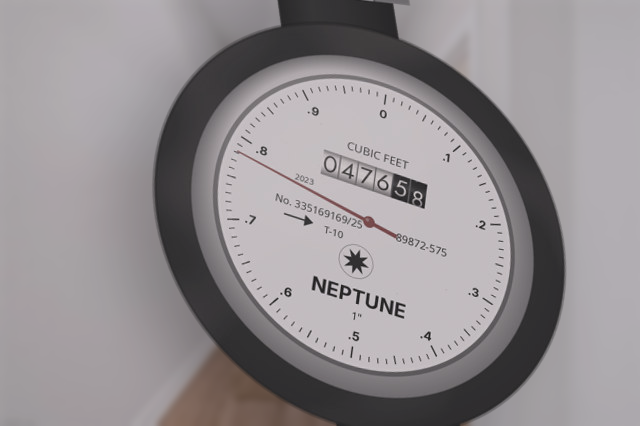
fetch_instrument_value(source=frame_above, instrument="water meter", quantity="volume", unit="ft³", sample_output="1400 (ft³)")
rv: 47657.78 (ft³)
